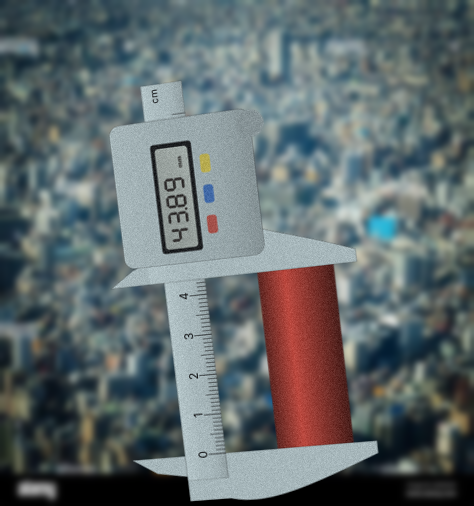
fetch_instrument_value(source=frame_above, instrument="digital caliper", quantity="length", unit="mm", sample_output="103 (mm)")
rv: 43.89 (mm)
